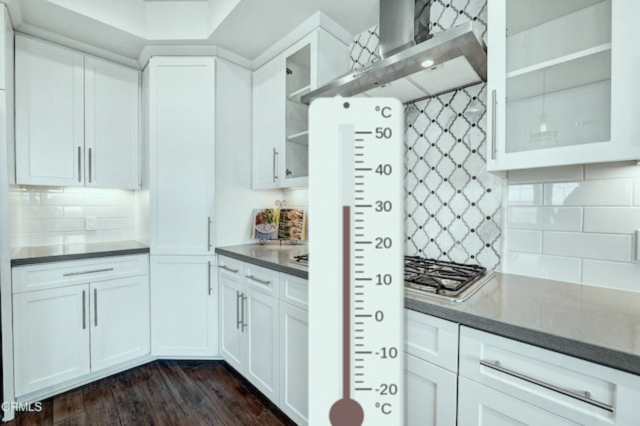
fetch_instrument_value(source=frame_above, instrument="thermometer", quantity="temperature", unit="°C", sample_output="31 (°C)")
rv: 30 (°C)
